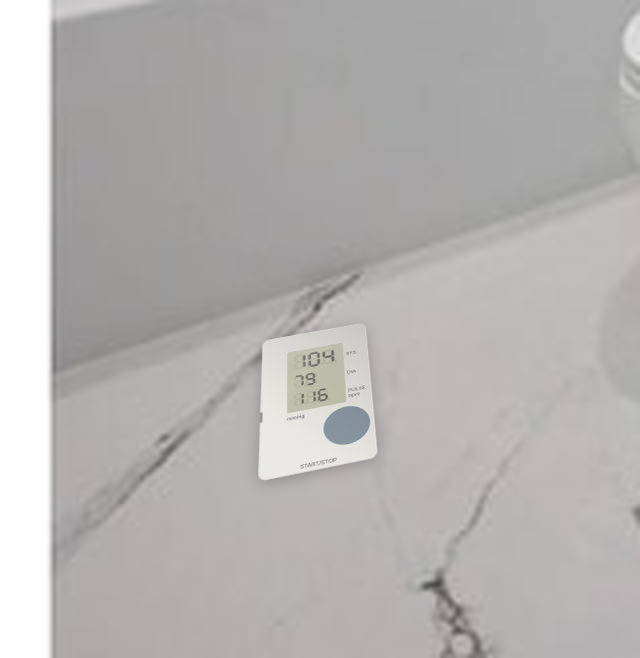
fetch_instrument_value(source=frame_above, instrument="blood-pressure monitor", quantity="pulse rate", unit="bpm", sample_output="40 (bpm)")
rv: 116 (bpm)
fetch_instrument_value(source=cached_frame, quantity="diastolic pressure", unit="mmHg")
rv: 79 (mmHg)
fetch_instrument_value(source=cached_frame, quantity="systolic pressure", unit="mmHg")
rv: 104 (mmHg)
